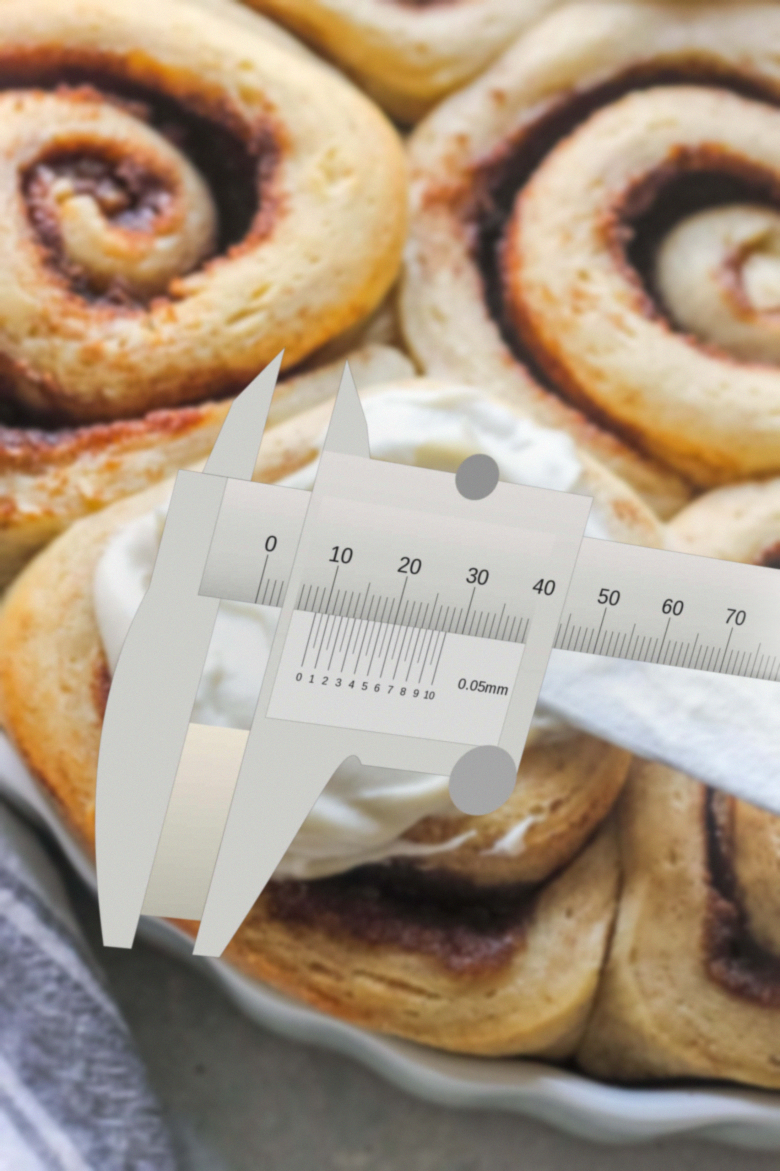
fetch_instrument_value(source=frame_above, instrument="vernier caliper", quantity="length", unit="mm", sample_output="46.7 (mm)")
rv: 8.6 (mm)
